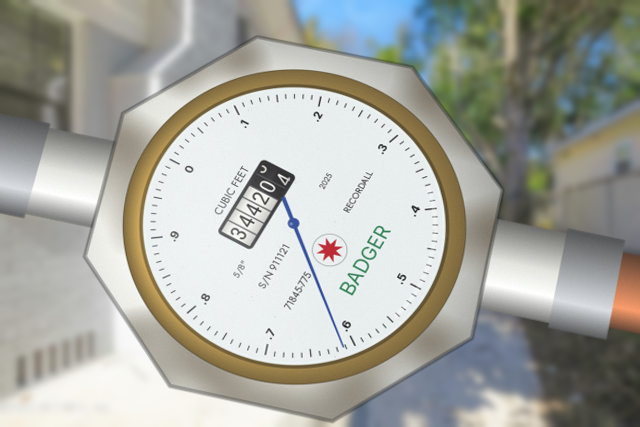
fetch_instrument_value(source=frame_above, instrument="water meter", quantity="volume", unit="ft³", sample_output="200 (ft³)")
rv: 344203.61 (ft³)
